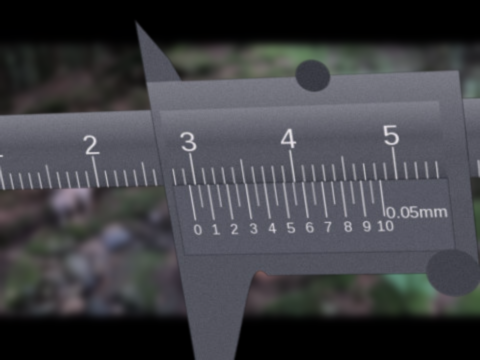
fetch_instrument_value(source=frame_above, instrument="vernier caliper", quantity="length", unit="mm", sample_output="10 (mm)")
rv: 29.4 (mm)
